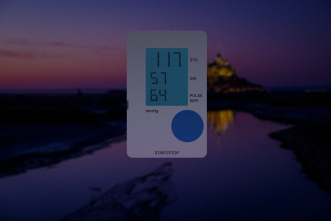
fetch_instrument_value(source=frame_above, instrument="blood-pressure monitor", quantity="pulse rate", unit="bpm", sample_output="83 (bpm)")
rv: 64 (bpm)
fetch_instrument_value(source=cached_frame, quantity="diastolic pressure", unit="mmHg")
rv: 57 (mmHg)
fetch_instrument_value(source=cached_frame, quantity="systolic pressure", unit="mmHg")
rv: 117 (mmHg)
